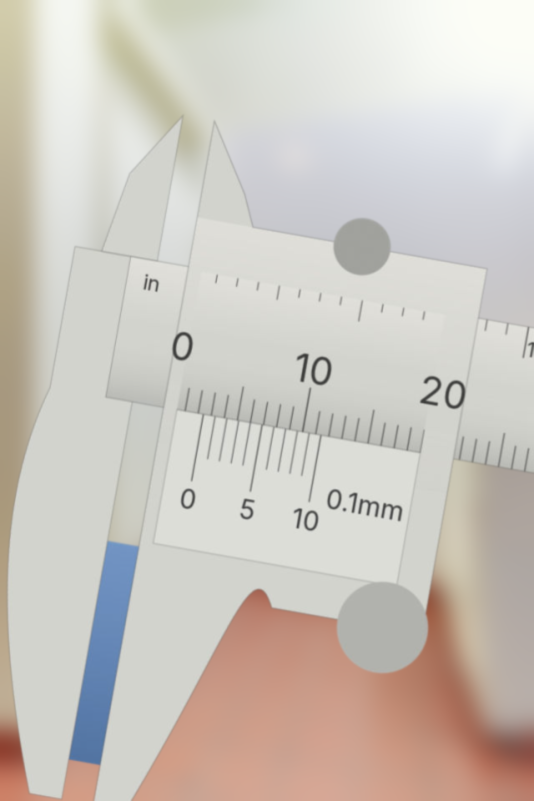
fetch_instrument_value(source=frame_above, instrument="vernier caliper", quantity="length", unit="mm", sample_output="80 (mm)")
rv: 2.4 (mm)
